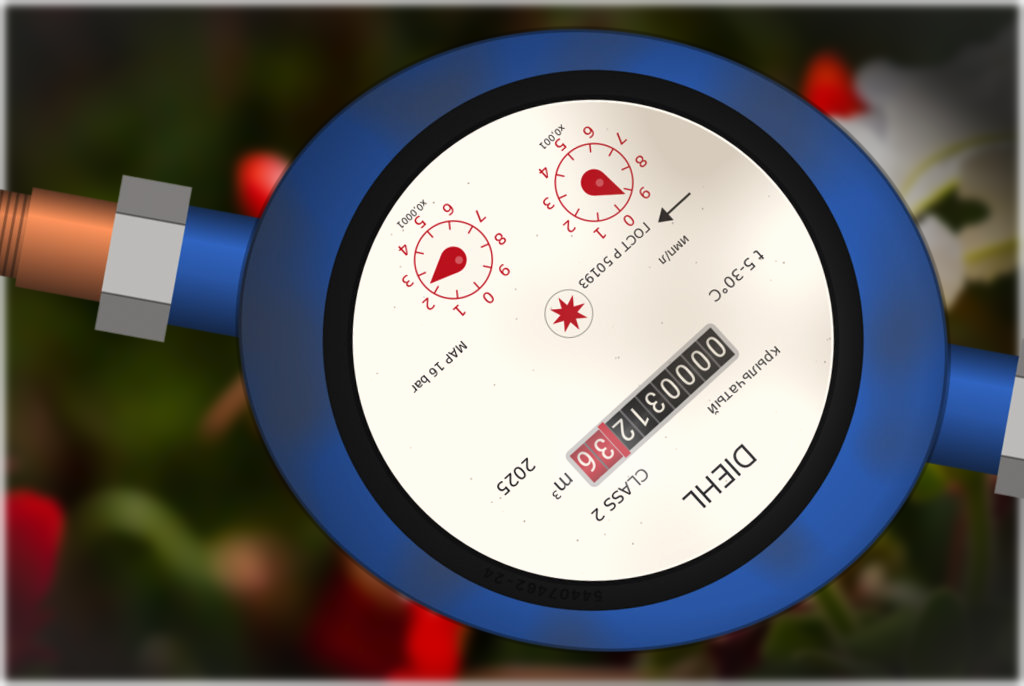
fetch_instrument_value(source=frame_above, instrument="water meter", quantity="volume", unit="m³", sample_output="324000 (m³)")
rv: 312.3592 (m³)
